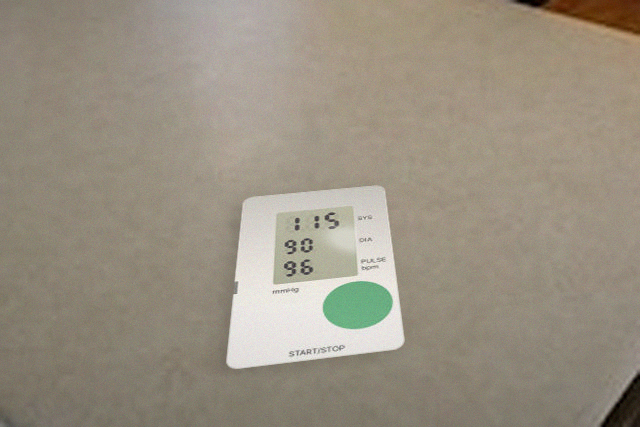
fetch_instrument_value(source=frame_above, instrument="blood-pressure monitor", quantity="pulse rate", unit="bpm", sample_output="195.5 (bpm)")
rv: 96 (bpm)
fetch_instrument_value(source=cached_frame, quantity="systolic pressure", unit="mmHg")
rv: 115 (mmHg)
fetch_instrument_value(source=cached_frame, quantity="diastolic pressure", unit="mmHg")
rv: 90 (mmHg)
